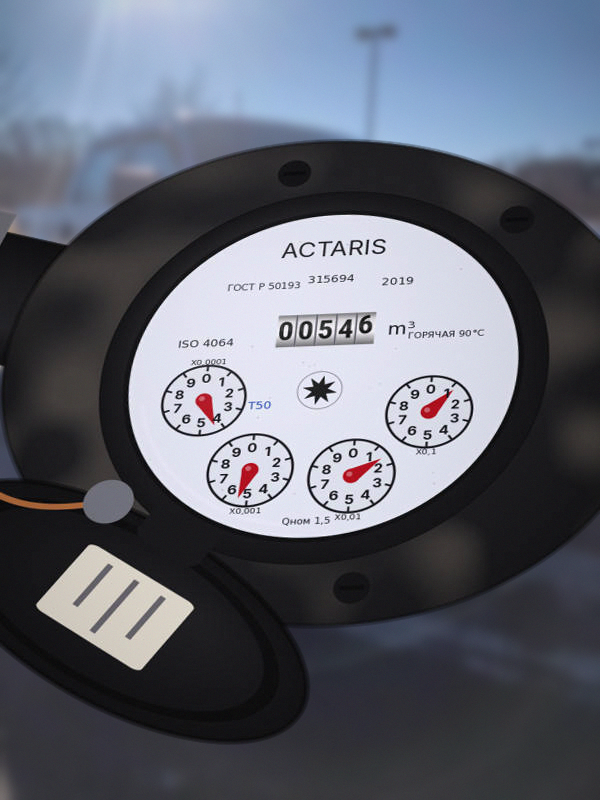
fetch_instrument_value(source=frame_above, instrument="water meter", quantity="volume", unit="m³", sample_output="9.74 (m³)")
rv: 546.1154 (m³)
